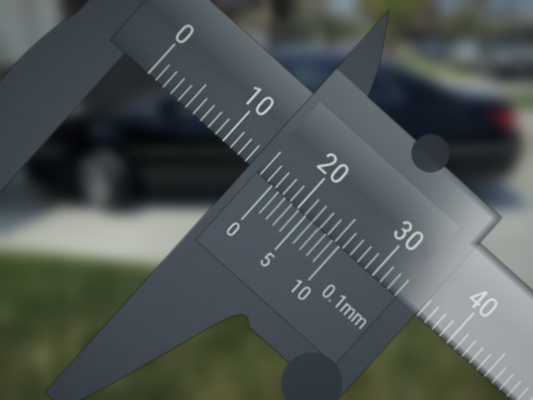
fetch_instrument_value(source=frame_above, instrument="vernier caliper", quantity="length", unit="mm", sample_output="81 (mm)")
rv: 16.6 (mm)
